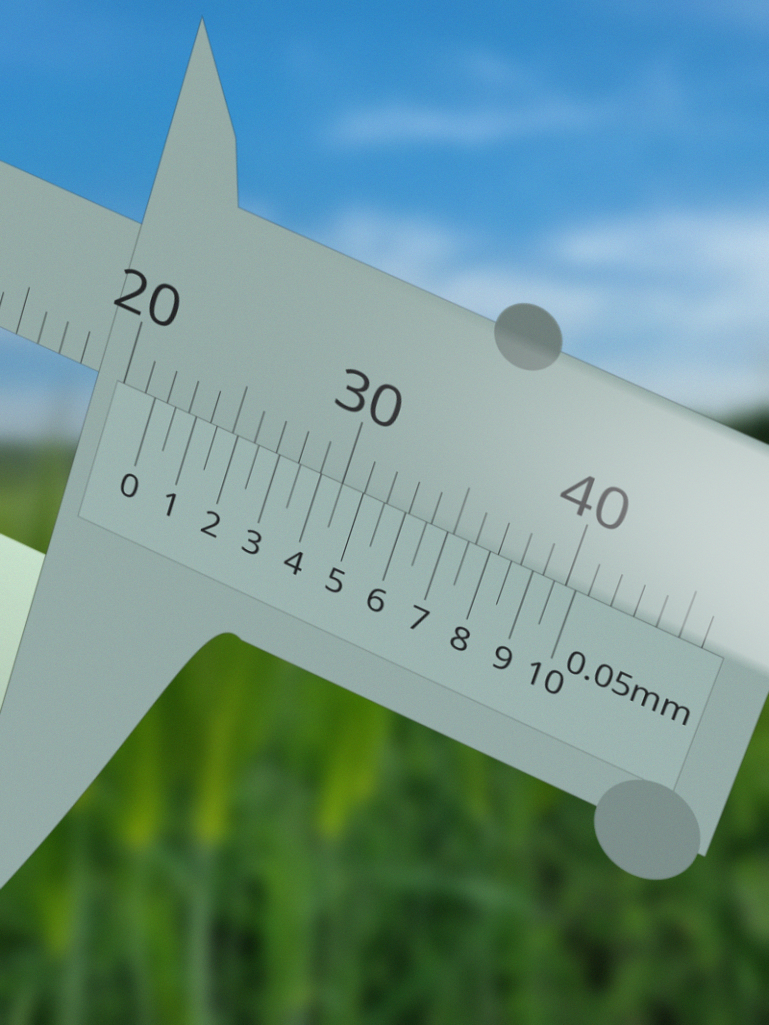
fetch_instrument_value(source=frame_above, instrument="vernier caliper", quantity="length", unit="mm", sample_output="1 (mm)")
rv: 21.45 (mm)
